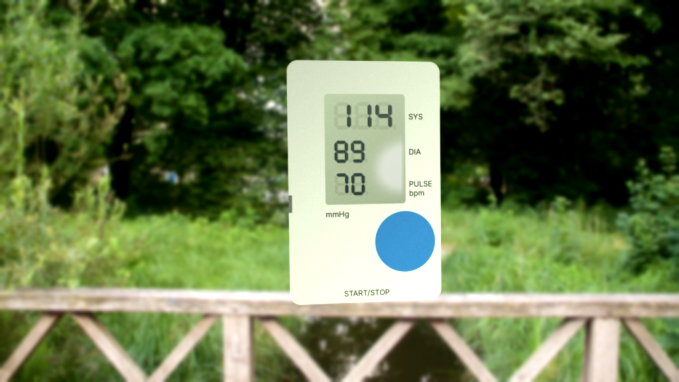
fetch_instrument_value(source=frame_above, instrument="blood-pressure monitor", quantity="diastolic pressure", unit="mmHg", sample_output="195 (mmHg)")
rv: 89 (mmHg)
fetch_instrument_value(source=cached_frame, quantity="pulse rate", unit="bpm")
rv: 70 (bpm)
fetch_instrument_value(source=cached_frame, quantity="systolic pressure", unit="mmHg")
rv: 114 (mmHg)
